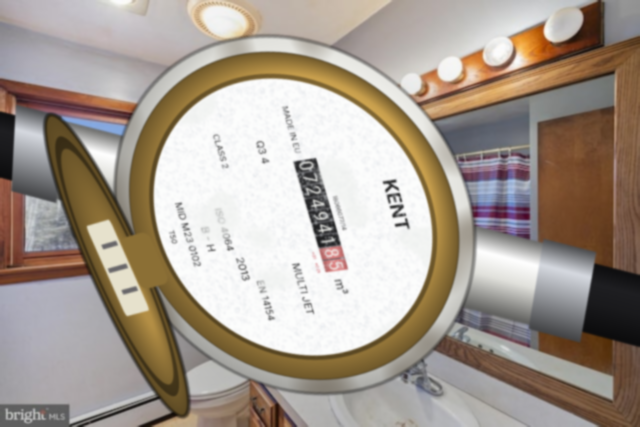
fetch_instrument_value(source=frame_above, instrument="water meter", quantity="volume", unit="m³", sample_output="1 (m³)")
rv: 724941.85 (m³)
